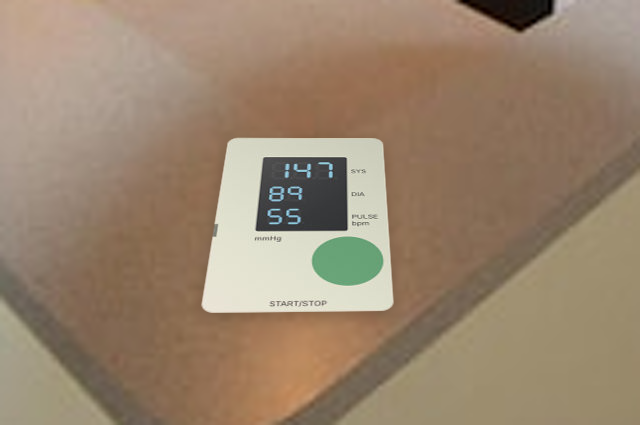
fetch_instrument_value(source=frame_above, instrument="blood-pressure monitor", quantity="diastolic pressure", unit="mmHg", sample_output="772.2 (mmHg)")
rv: 89 (mmHg)
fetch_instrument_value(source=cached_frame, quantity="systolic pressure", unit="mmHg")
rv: 147 (mmHg)
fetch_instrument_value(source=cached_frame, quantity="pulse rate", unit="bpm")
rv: 55 (bpm)
